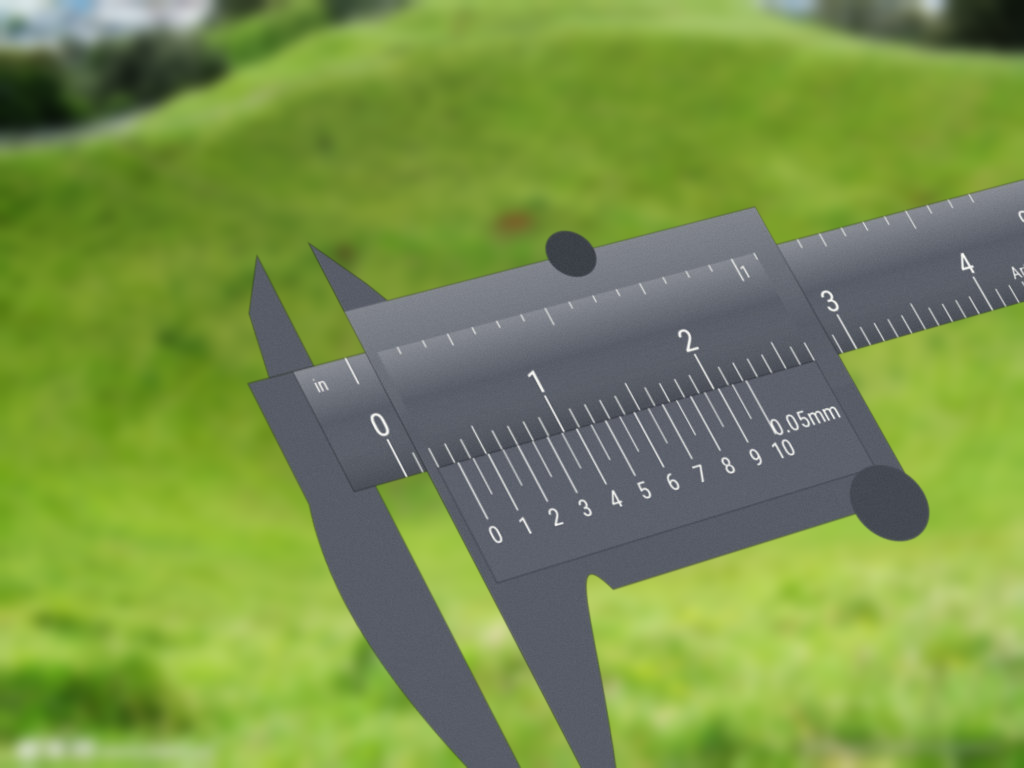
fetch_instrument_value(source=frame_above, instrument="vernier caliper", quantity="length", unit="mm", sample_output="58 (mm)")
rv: 3.2 (mm)
